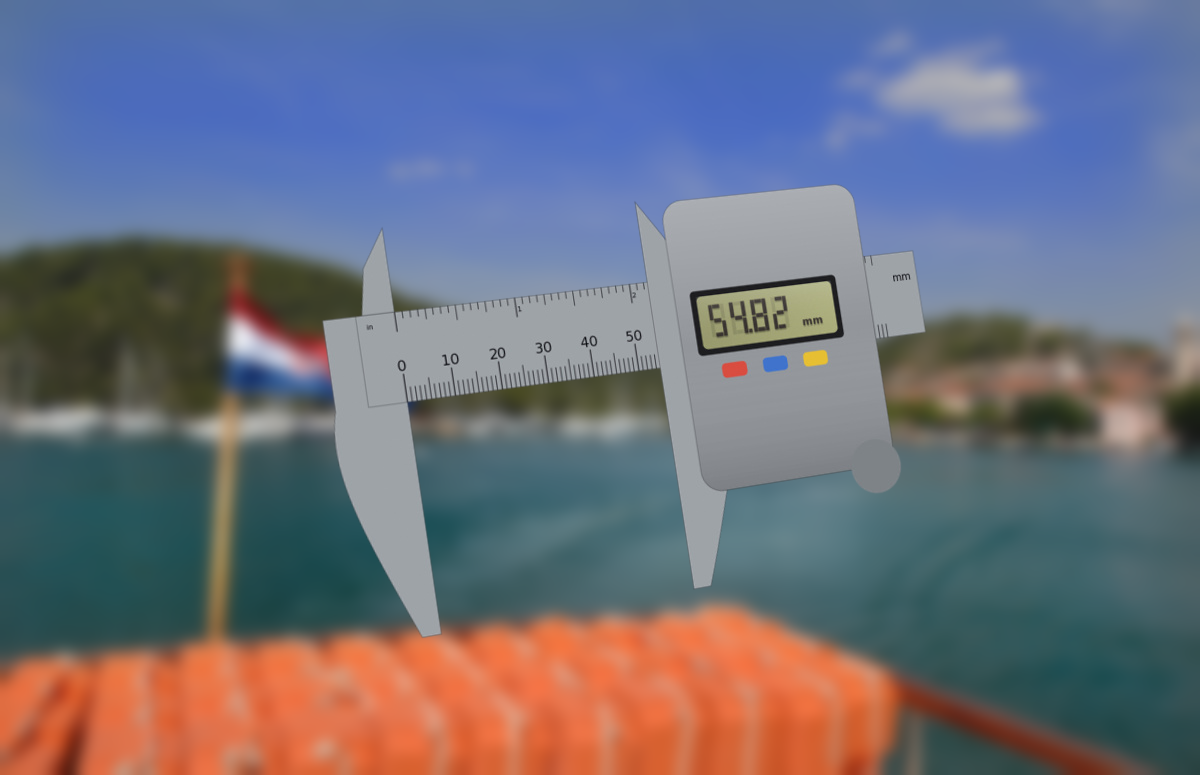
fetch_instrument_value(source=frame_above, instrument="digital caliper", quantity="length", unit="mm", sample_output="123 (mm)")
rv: 54.82 (mm)
